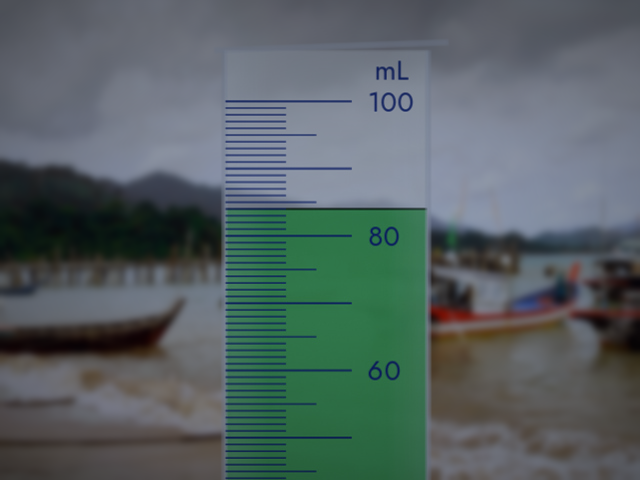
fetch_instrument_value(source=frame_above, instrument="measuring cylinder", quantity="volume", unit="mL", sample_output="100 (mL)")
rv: 84 (mL)
